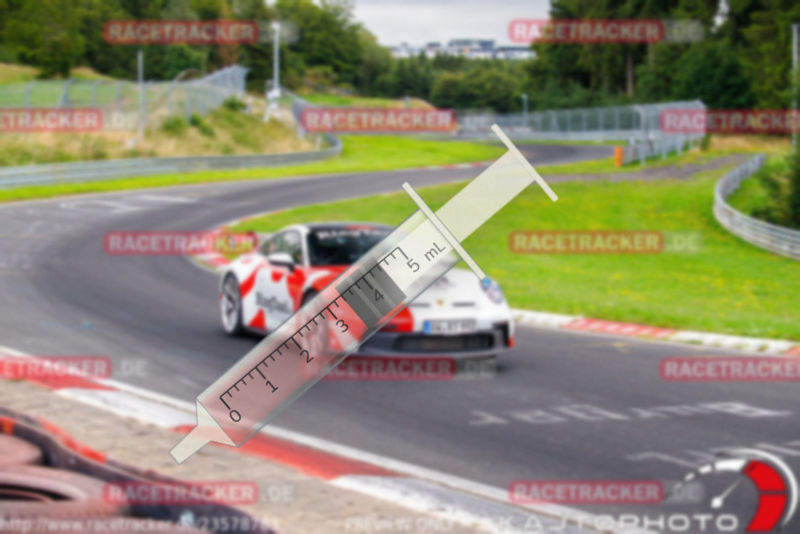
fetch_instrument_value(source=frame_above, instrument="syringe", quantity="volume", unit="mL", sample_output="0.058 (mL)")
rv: 3.4 (mL)
